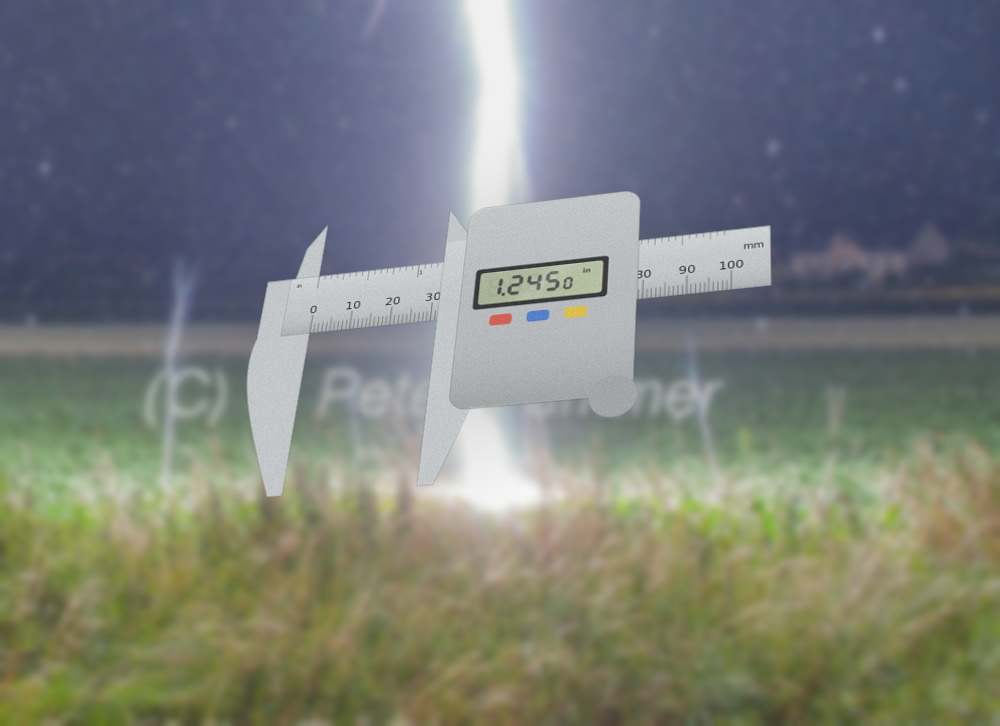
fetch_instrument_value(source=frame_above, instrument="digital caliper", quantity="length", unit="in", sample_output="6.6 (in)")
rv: 1.2450 (in)
